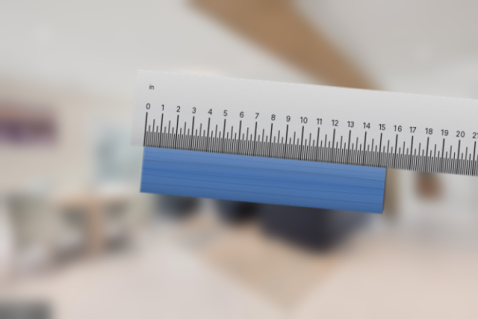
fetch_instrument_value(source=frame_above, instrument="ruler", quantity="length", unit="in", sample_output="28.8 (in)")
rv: 15.5 (in)
